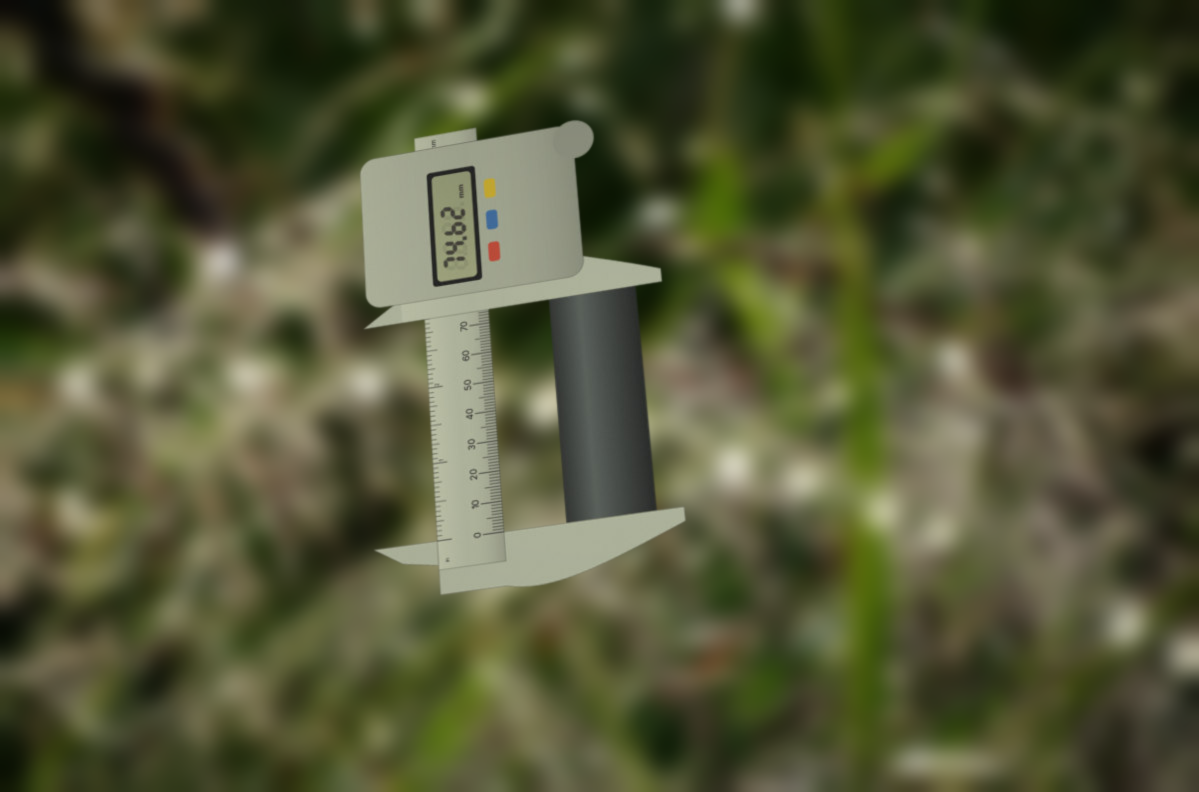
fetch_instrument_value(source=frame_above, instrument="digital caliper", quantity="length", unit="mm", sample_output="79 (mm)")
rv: 74.62 (mm)
